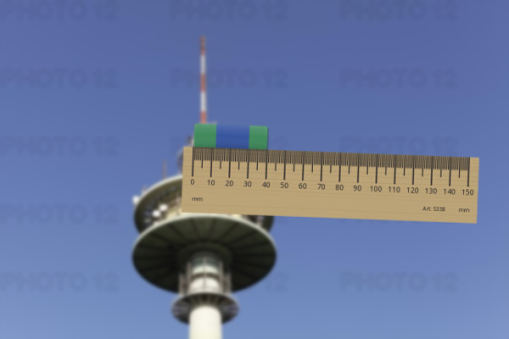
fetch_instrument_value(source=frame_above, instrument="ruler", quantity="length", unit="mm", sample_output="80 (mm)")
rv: 40 (mm)
